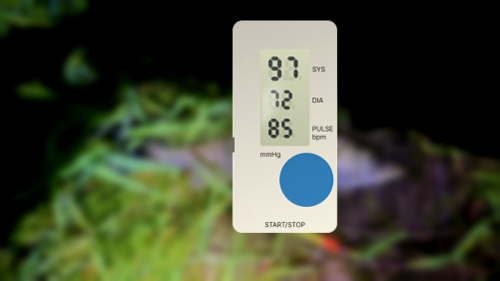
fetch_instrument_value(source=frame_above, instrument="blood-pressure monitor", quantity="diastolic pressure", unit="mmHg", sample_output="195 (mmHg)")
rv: 72 (mmHg)
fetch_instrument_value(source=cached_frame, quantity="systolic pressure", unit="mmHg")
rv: 97 (mmHg)
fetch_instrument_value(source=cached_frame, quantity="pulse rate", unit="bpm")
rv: 85 (bpm)
